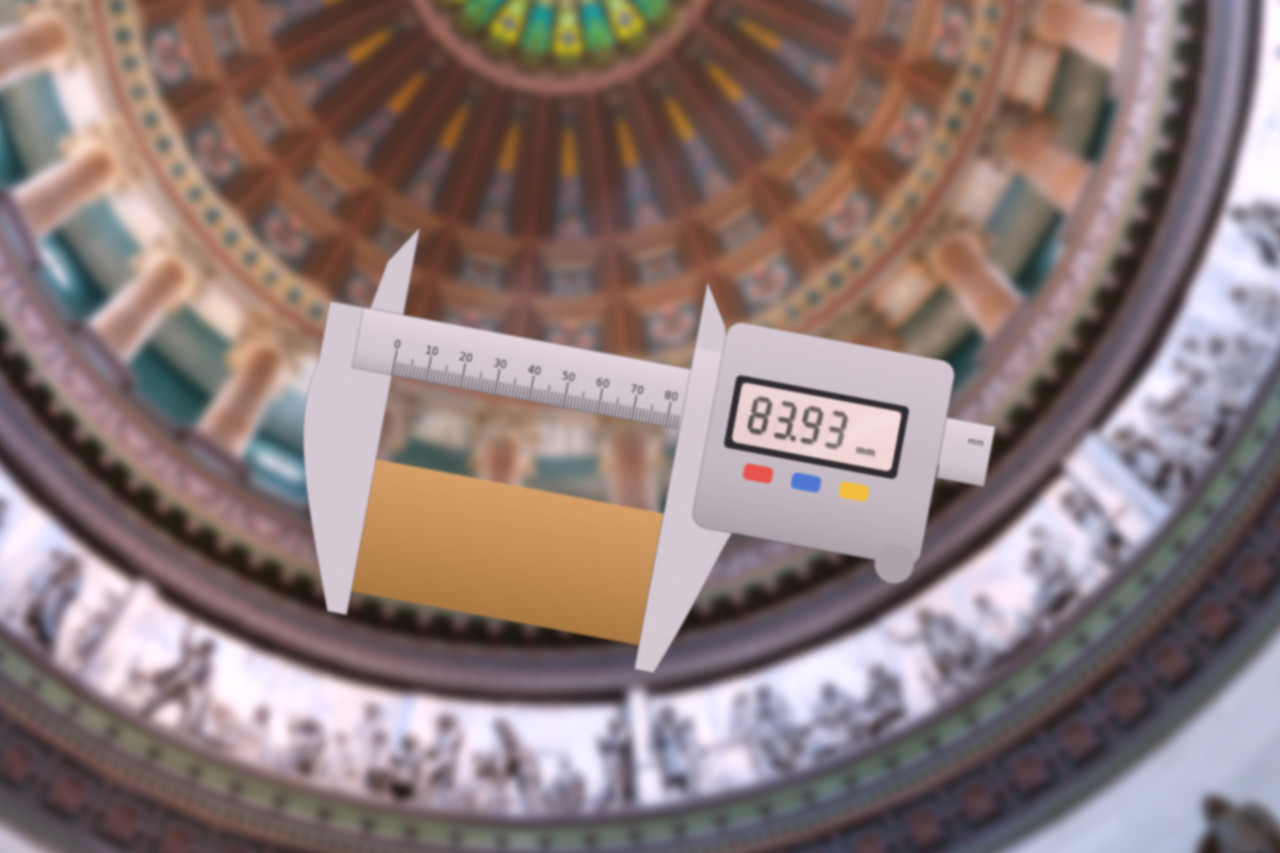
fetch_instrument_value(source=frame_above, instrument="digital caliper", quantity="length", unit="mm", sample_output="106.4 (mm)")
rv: 83.93 (mm)
